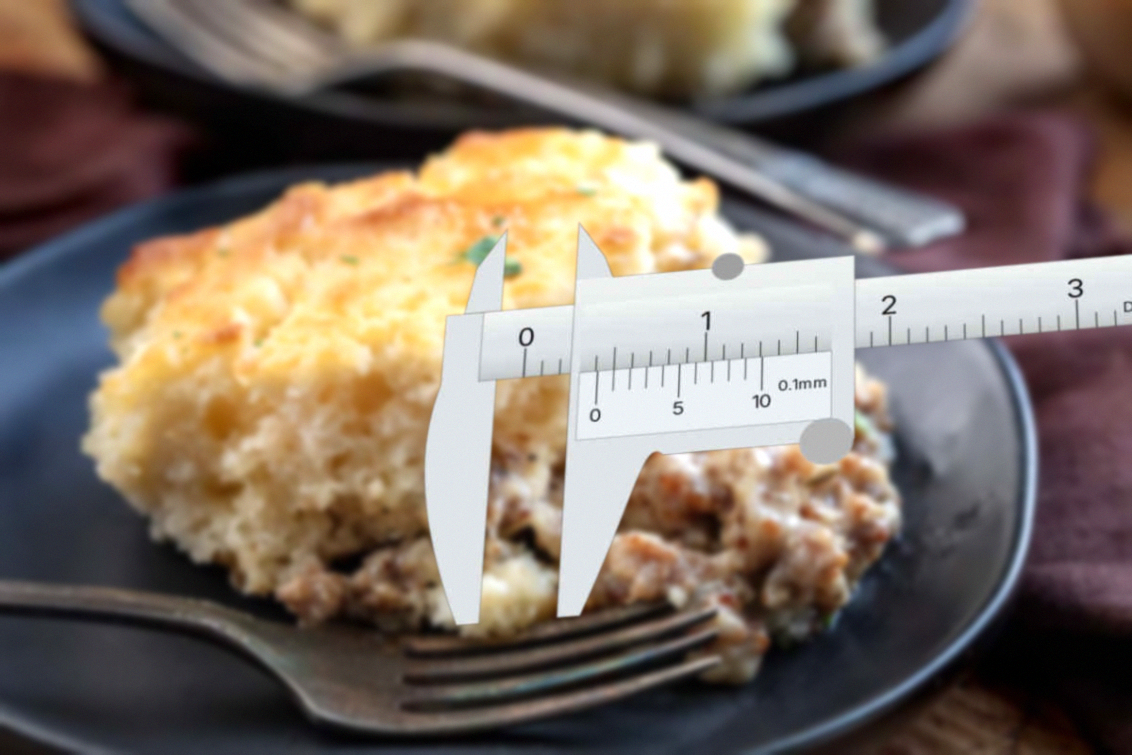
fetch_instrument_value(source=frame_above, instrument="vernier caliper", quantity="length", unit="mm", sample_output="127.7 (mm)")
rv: 4.1 (mm)
